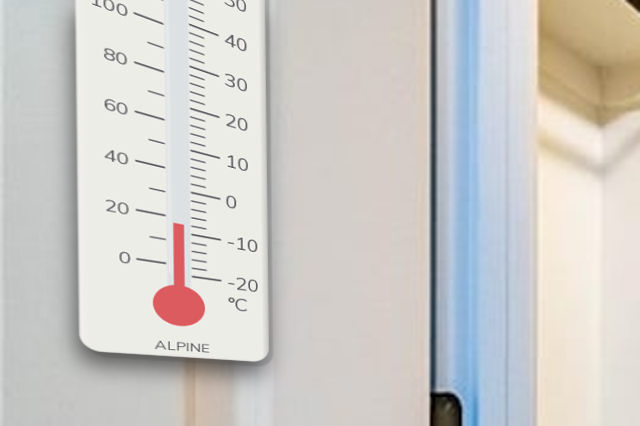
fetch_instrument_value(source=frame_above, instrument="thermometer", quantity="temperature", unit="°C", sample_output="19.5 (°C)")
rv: -8 (°C)
